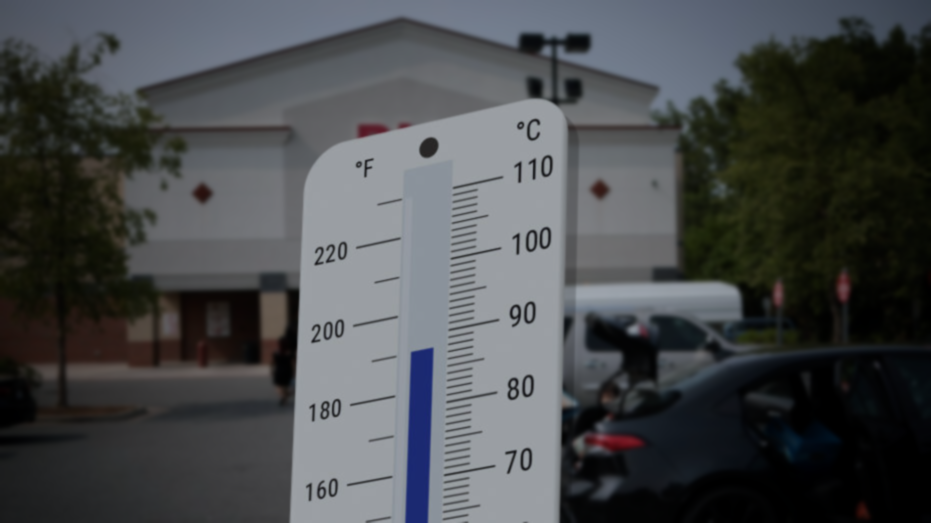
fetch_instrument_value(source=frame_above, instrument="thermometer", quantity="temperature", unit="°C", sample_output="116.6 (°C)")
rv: 88 (°C)
